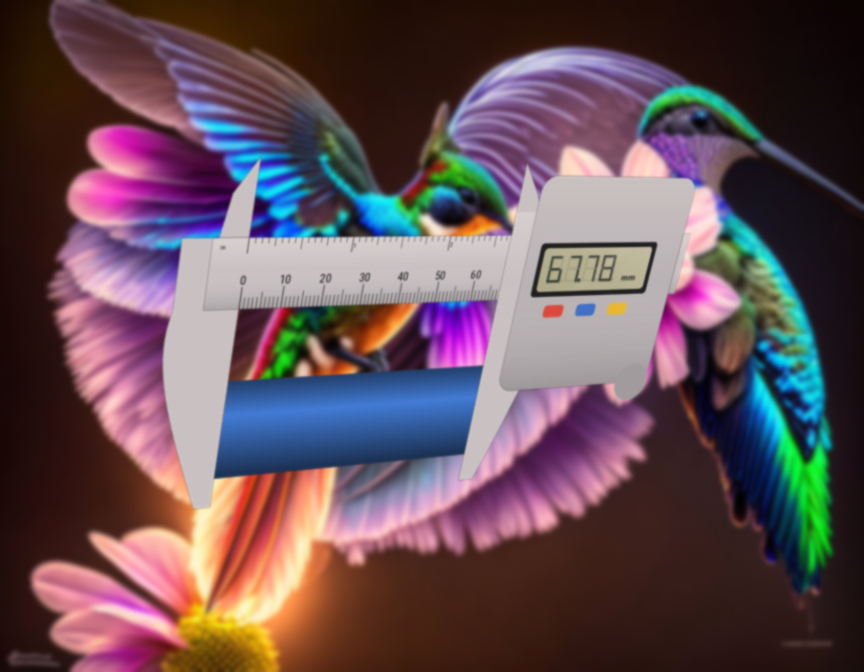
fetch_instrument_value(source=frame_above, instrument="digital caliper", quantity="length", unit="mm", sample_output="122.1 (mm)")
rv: 67.78 (mm)
